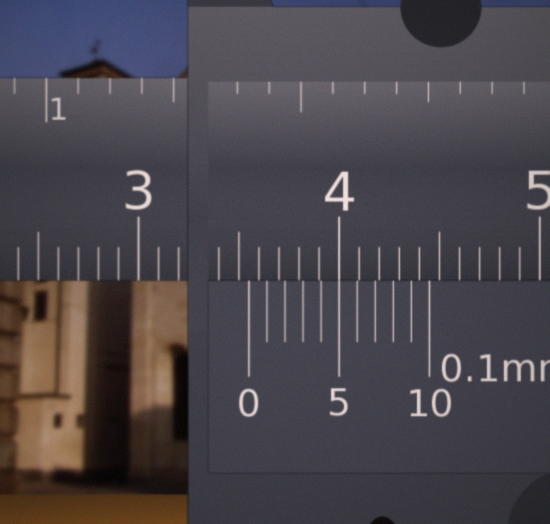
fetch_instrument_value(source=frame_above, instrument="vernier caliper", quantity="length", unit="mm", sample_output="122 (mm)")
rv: 35.5 (mm)
